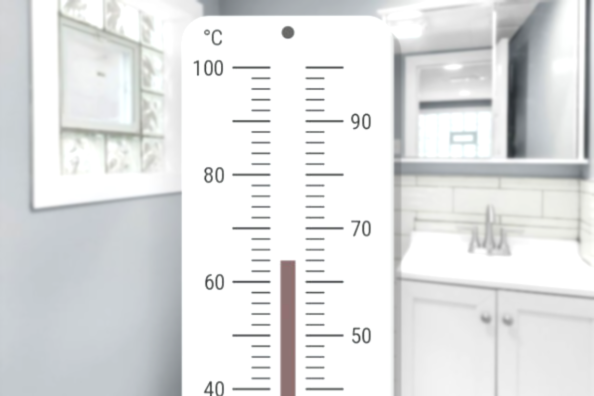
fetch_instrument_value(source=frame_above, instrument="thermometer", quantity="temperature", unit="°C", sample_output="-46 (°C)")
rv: 64 (°C)
